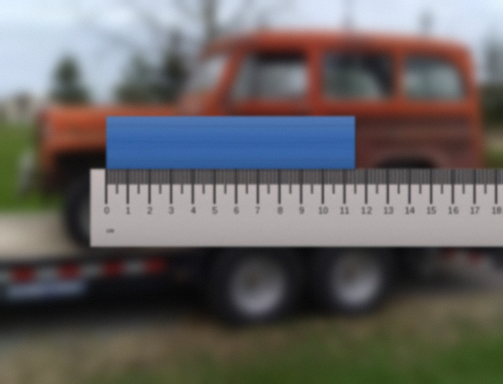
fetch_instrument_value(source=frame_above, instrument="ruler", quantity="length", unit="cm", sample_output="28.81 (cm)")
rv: 11.5 (cm)
